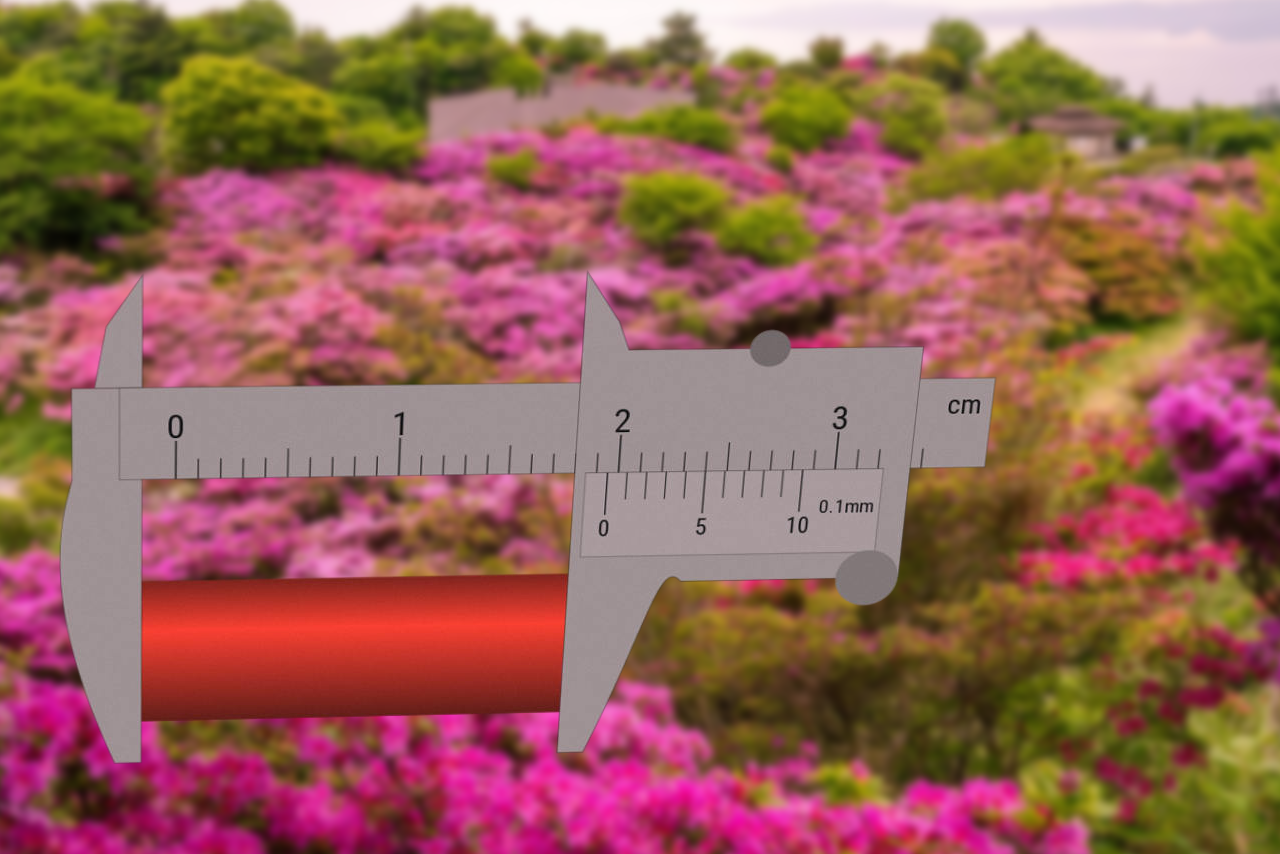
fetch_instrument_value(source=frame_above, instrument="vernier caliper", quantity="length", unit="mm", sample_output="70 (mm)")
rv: 19.5 (mm)
